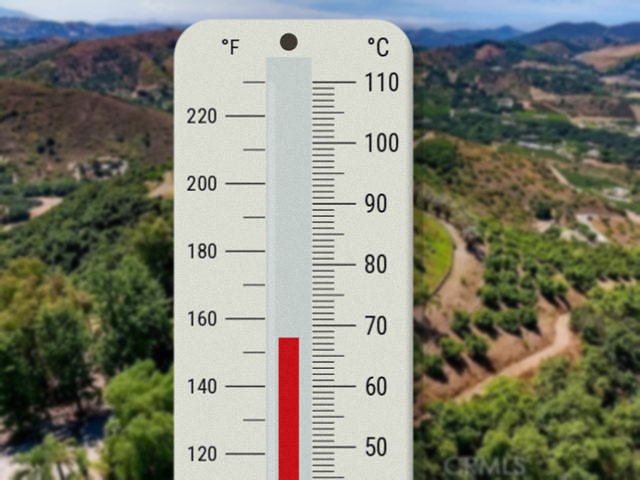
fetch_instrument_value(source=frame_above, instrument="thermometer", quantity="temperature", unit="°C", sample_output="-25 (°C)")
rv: 68 (°C)
